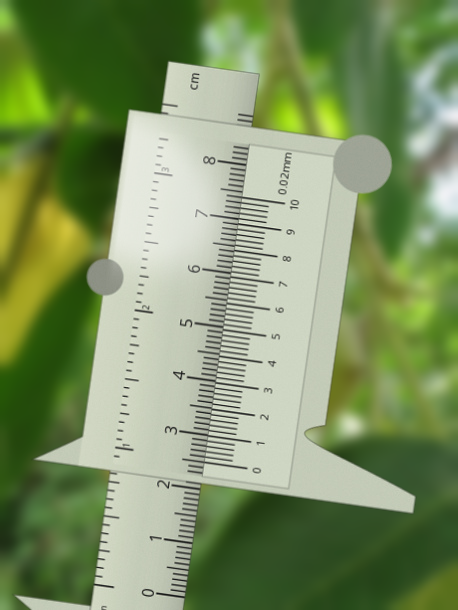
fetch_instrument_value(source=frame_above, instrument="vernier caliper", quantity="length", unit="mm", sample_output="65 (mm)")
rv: 25.0 (mm)
